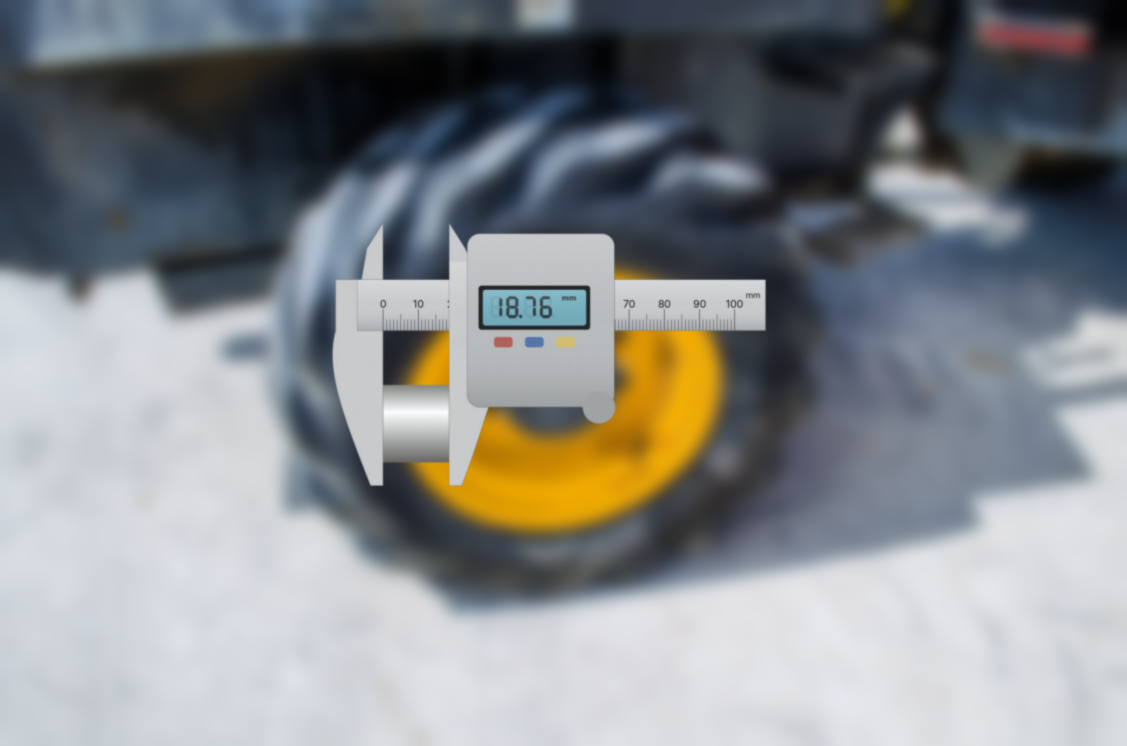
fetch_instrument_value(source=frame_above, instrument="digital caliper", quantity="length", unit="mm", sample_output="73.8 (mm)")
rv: 18.76 (mm)
